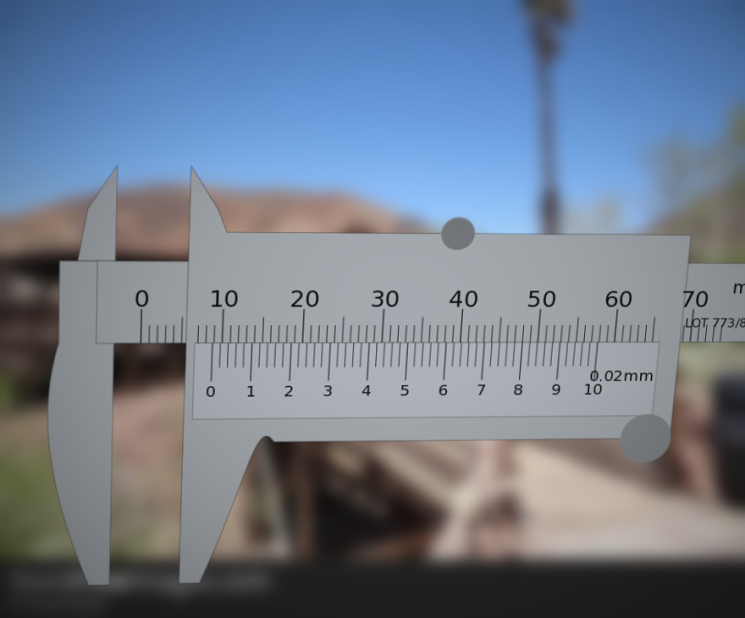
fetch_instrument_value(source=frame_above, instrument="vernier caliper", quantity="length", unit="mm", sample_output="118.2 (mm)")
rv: 8.8 (mm)
